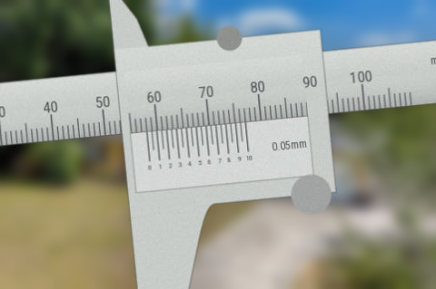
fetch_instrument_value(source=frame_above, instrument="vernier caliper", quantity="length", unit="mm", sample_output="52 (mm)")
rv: 58.0 (mm)
